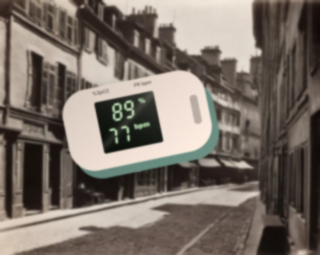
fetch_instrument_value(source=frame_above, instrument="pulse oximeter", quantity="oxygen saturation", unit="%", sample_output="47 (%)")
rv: 89 (%)
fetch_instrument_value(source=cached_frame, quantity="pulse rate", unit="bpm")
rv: 77 (bpm)
